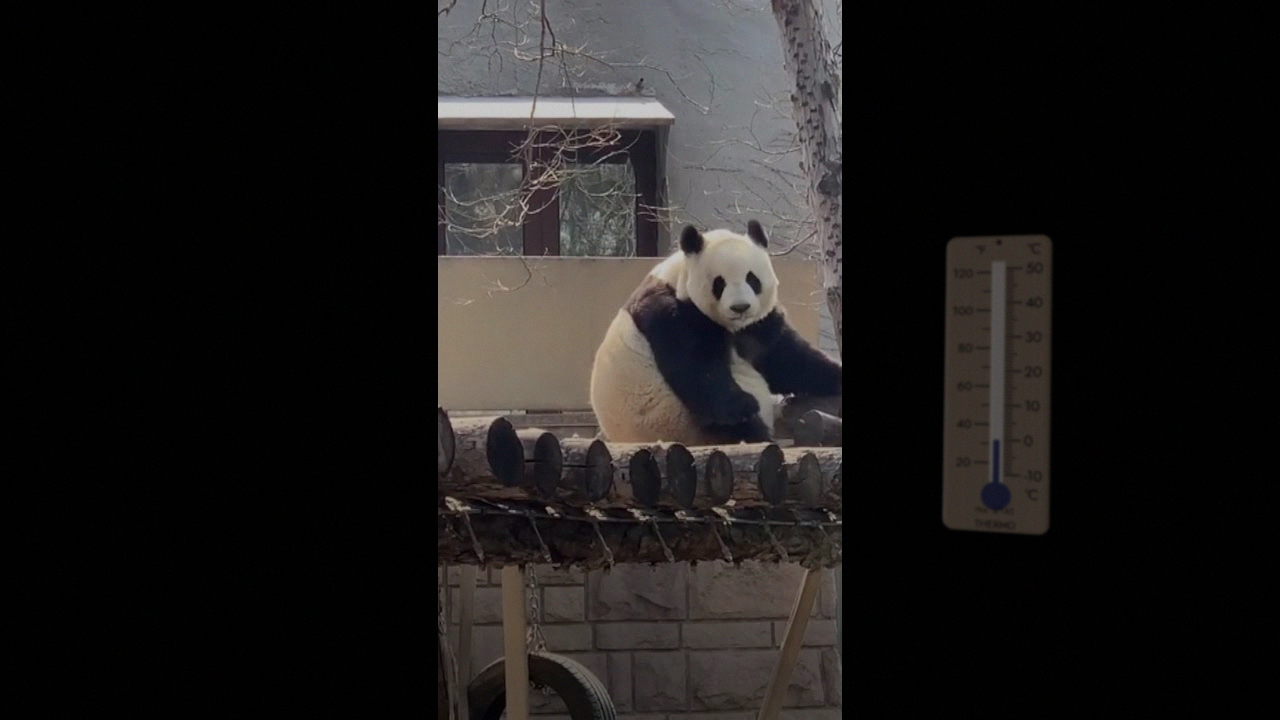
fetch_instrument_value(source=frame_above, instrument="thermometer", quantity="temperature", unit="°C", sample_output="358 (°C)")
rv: 0 (°C)
